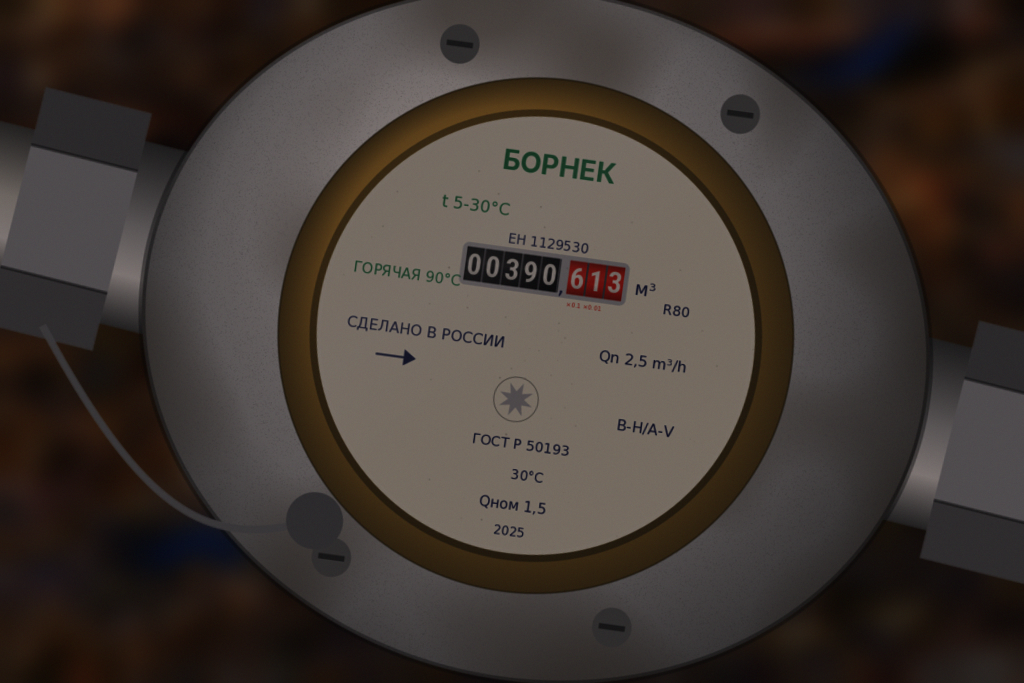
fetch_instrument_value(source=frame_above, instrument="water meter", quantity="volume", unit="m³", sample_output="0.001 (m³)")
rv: 390.613 (m³)
